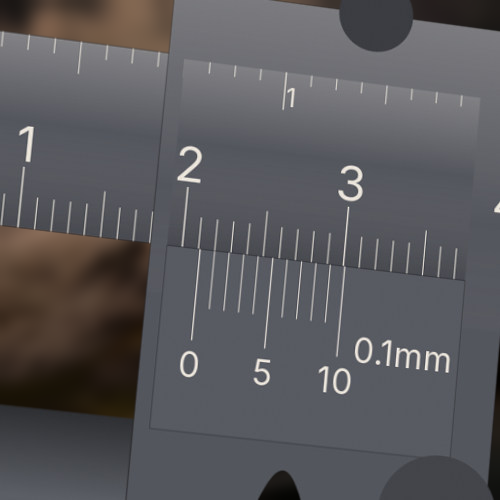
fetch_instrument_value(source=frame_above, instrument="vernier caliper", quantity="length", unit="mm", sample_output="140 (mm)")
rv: 21.1 (mm)
